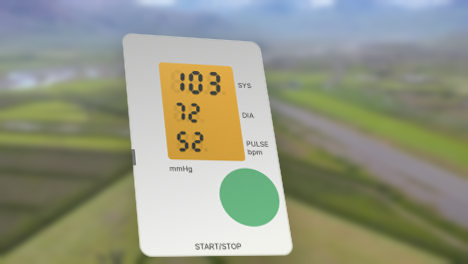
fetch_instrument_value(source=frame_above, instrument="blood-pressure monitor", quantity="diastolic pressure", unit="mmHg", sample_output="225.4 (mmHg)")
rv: 72 (mmHg)
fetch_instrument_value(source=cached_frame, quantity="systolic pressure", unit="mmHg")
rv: 103 (mmHg)
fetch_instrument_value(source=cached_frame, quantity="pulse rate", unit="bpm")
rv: 52 (bpm)
